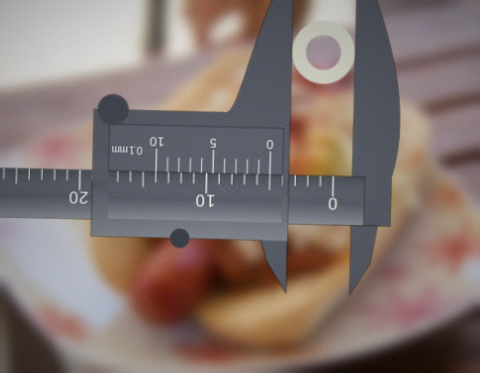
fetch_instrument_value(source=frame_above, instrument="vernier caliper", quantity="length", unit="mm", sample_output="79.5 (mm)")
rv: 5.0 (mm)
